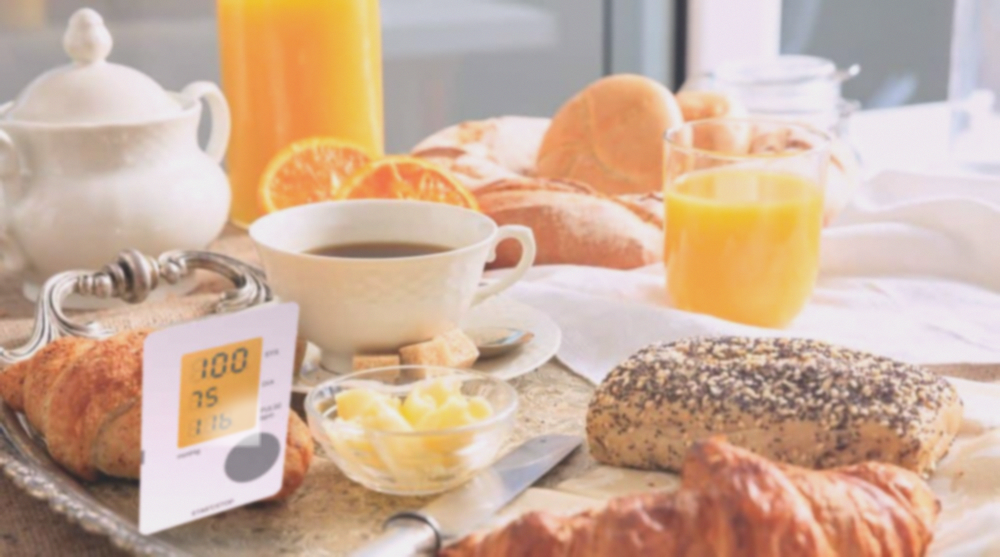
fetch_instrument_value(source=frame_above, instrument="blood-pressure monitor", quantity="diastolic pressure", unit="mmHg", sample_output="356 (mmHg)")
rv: 75 (mmHg)
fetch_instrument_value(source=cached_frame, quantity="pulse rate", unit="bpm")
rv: 116 (bpm)
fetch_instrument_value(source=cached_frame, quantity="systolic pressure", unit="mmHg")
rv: 100 (mmHg)
